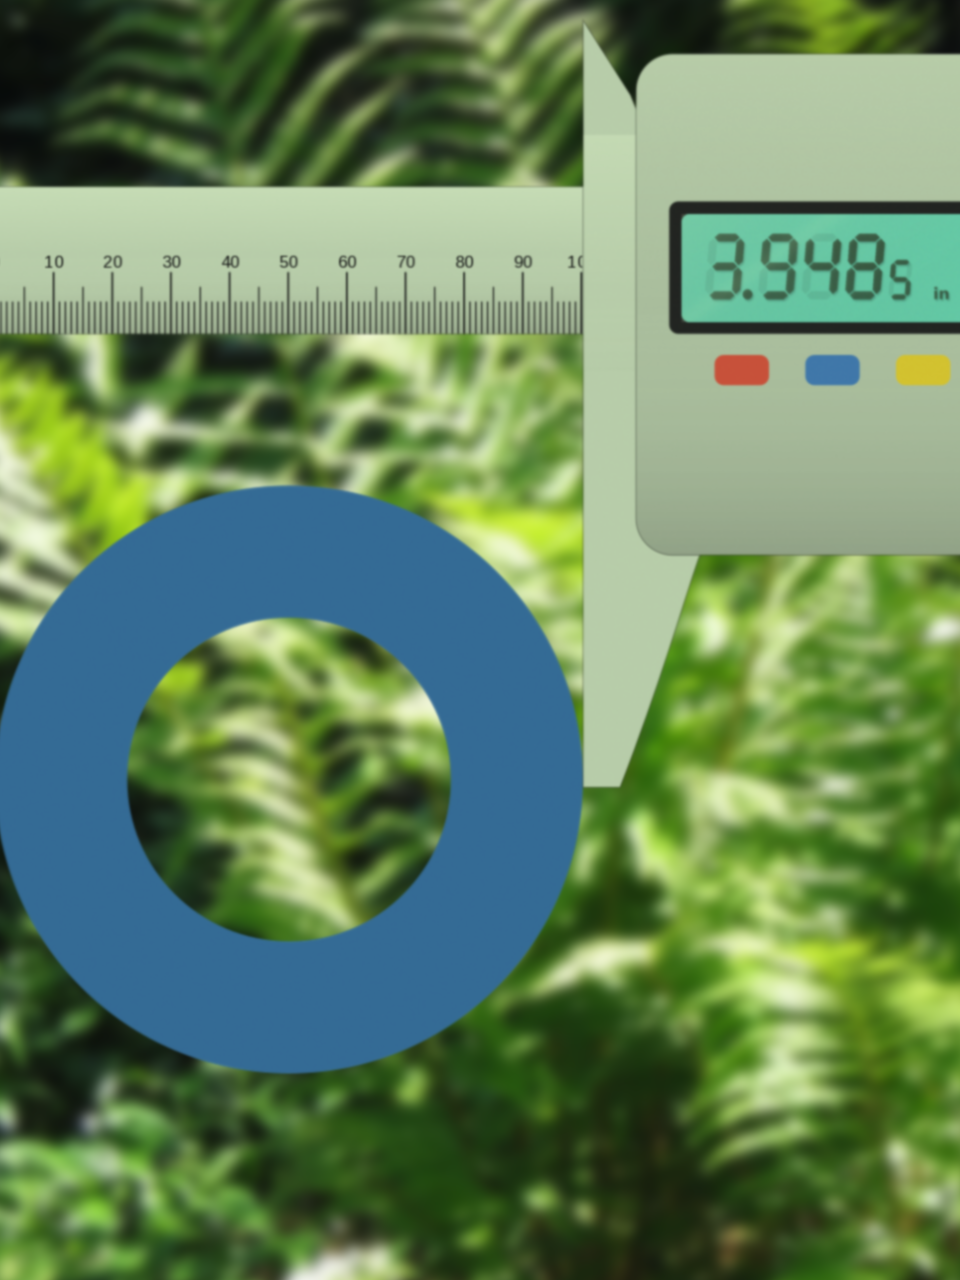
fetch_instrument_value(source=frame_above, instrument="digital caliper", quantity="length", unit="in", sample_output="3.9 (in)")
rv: 3.9485 (in)
